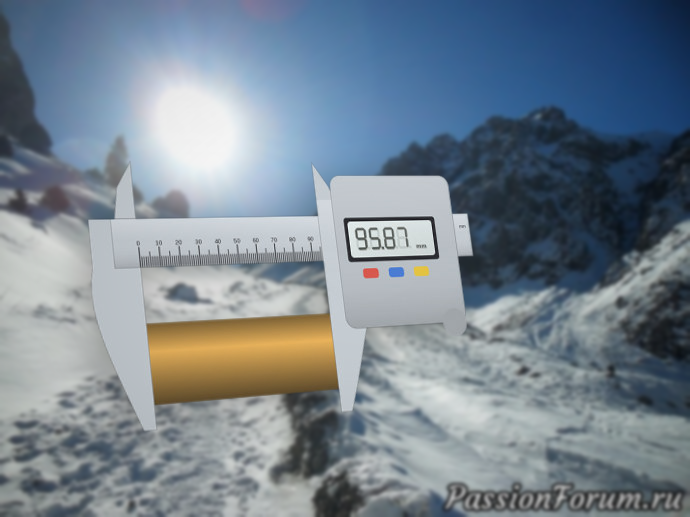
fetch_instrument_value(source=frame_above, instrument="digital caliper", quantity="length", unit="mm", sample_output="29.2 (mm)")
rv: 95.87 (mm)
